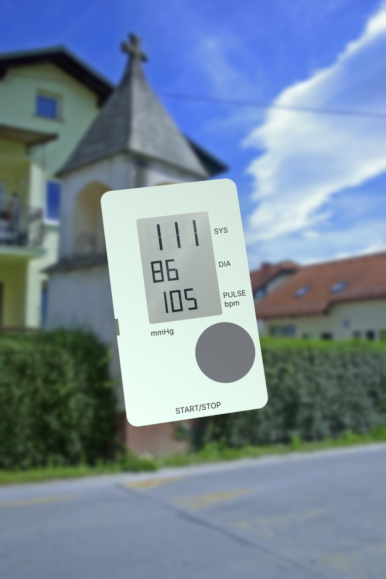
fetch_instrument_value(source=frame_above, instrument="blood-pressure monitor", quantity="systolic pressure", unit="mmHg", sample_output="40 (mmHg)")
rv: 111 (mmHg)
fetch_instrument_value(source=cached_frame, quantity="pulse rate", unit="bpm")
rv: 105 (bpm)
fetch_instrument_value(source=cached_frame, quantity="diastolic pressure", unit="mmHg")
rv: 86 (mmHg)
